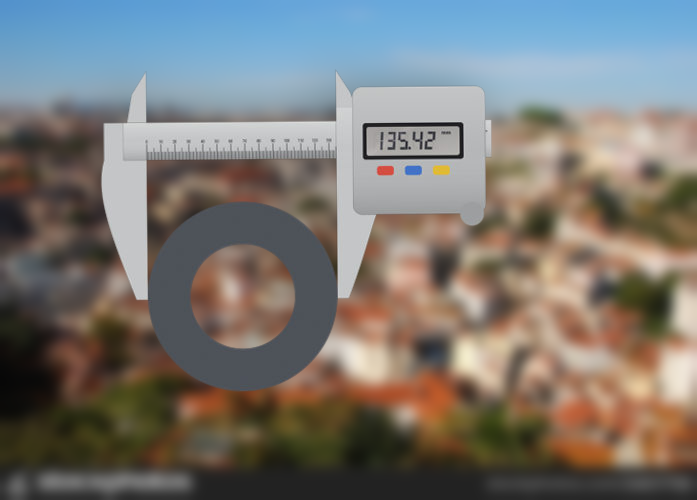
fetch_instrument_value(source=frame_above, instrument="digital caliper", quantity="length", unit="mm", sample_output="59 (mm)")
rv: 135.42 (mm)
